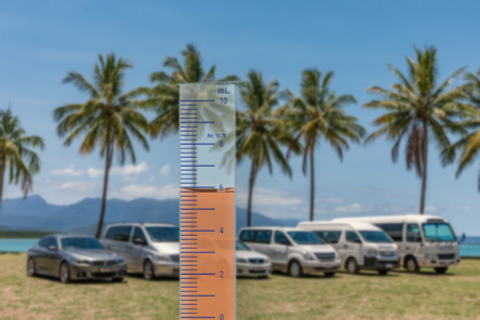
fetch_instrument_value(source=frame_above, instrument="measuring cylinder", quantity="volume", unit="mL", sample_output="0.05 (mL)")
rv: 5.8 (mL)
